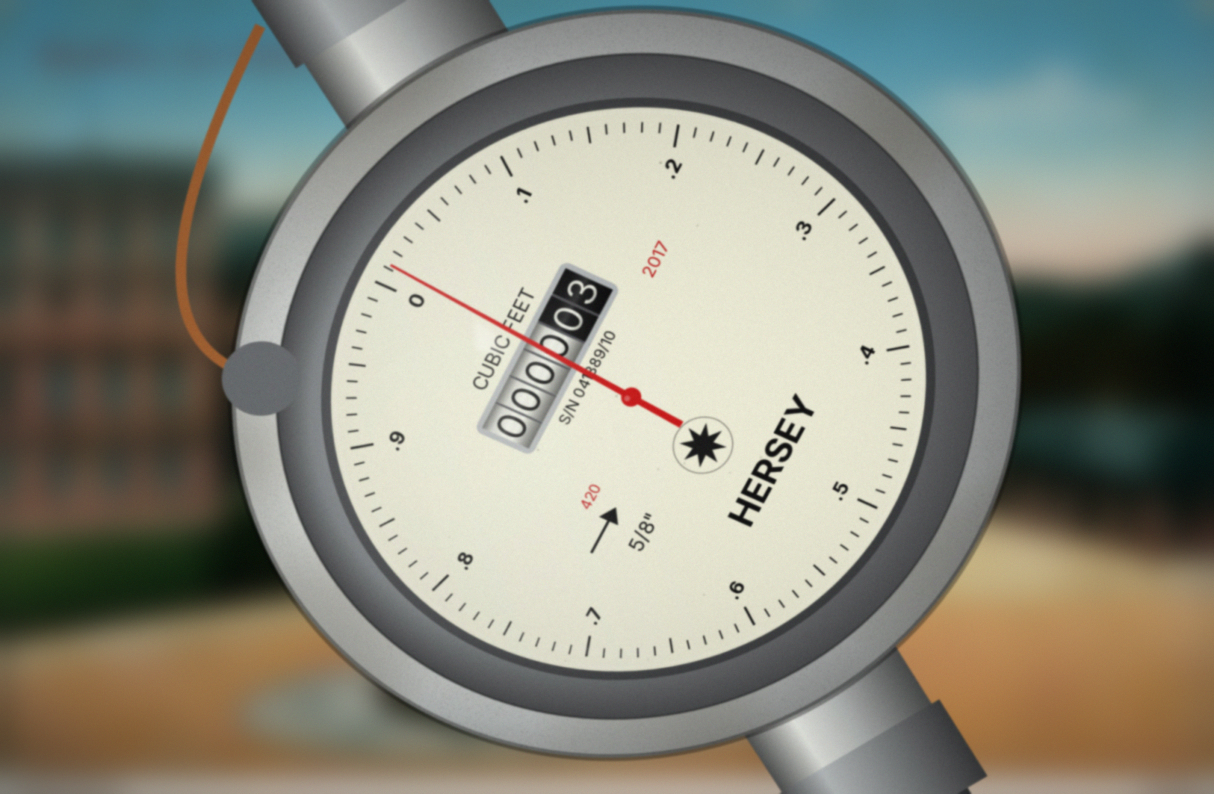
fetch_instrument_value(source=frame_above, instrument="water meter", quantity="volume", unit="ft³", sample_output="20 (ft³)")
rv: 3.01 (ft³)
